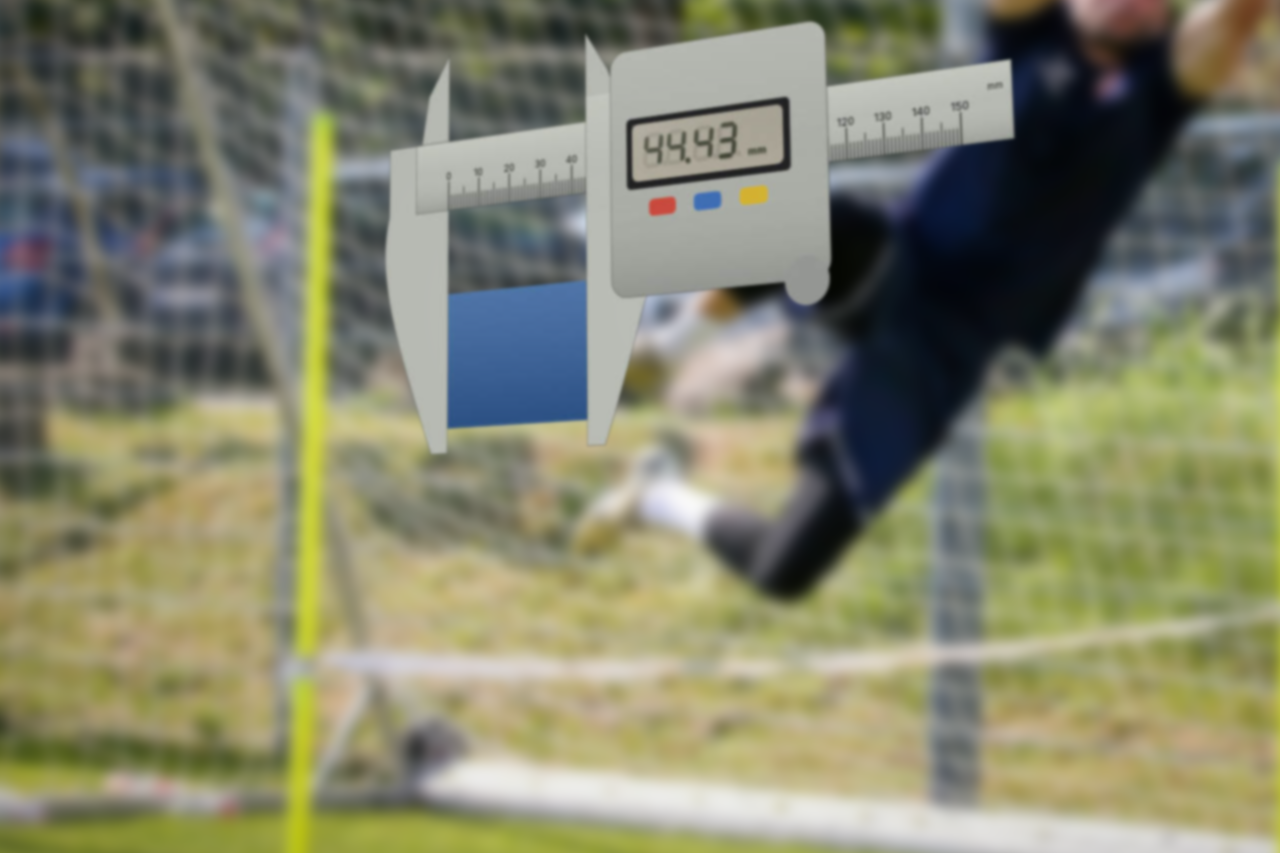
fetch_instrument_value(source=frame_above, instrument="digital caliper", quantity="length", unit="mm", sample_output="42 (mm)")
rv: 44.43 (mm)
